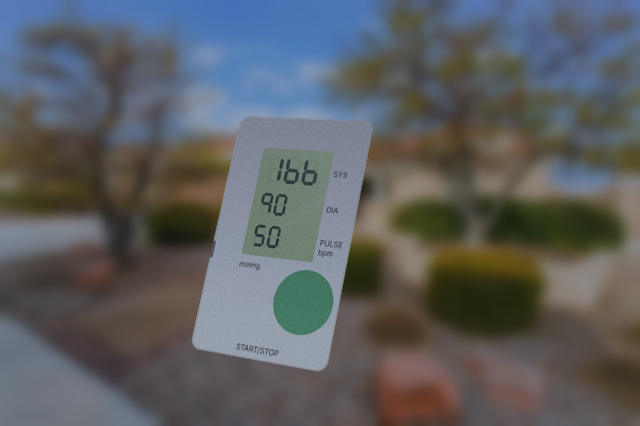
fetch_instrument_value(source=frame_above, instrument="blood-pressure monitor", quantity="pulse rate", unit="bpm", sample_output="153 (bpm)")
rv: 50 (bpm)
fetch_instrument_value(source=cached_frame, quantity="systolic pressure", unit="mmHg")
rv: 166 (mmHg)
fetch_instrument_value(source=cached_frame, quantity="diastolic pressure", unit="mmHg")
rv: 90 (mmHg)
